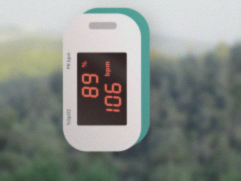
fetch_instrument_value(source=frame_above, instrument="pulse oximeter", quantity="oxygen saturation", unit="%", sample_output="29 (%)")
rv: 89 (%)
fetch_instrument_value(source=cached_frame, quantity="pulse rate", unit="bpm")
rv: 106 (bpm)
